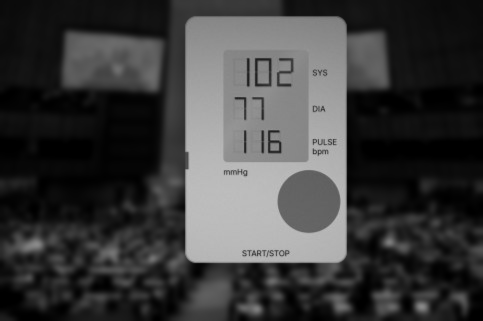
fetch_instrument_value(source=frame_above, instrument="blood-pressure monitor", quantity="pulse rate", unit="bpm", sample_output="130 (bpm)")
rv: 116 (bpm)
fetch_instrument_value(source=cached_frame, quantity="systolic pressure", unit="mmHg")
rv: 102 (mmHg)
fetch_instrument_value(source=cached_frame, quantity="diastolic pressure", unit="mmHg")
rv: 77 (mmHg)
